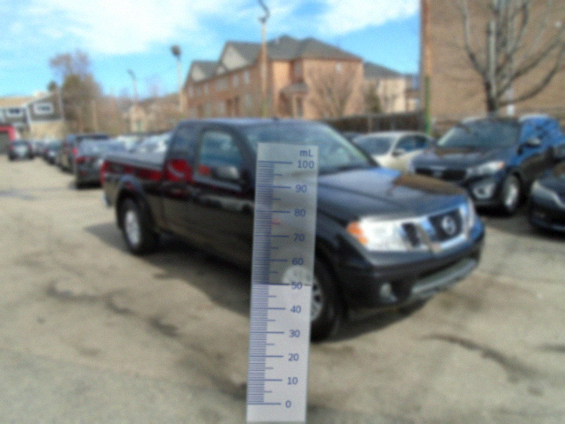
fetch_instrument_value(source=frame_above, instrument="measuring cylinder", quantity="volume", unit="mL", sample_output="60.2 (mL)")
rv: 50 (mL)
